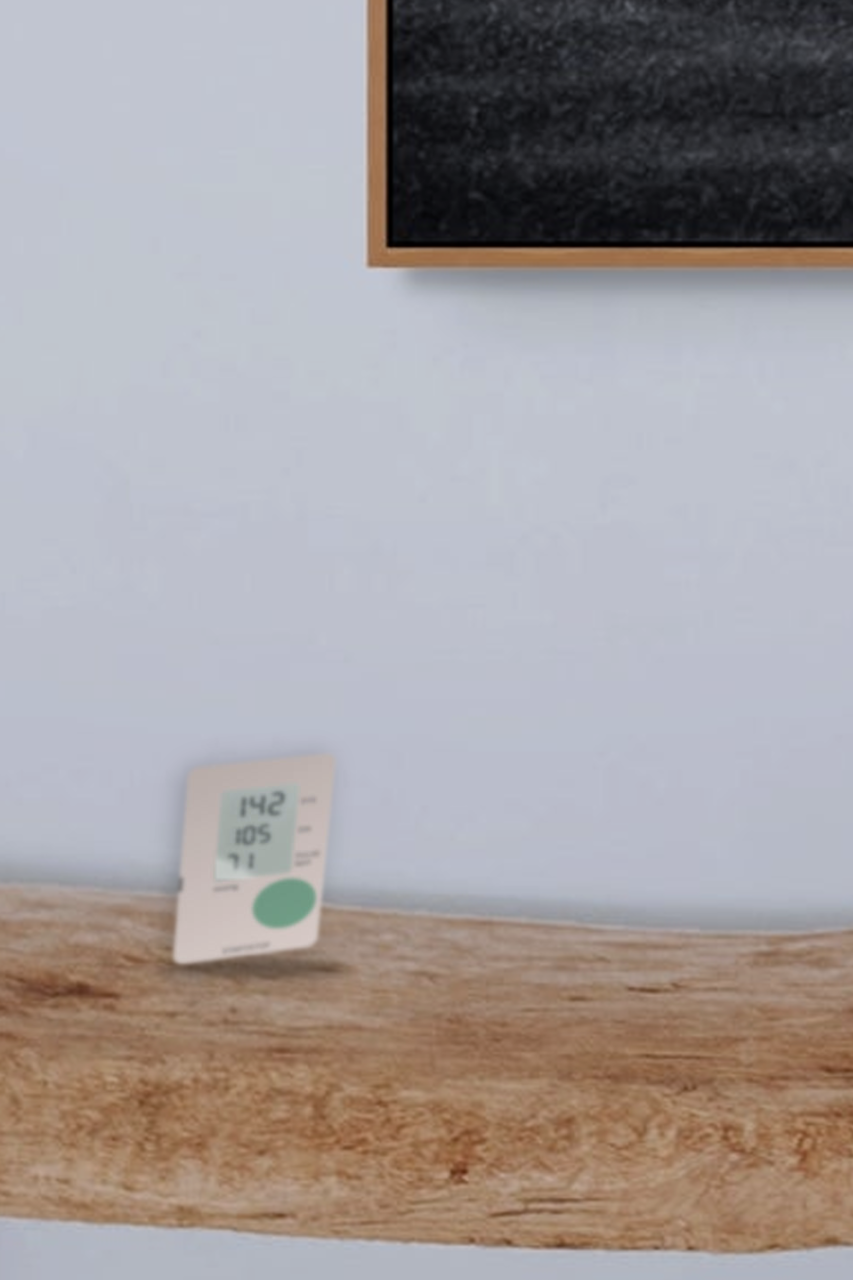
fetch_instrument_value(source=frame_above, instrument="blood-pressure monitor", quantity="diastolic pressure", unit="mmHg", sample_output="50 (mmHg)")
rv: 105 (mmHg)
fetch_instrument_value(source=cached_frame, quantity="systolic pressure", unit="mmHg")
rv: 142 (mmHg)
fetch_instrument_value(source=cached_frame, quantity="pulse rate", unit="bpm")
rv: 71 (bpm)
